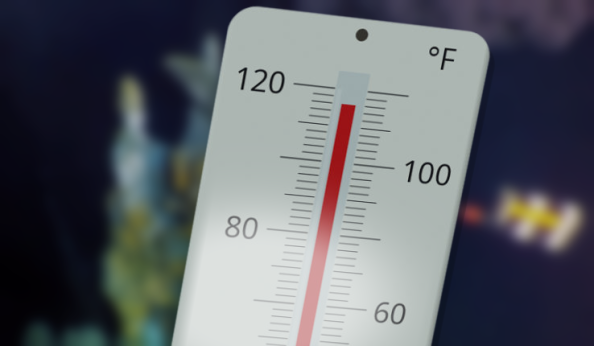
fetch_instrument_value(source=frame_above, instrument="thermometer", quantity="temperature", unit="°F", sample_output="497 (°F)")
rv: 116 (°F)
